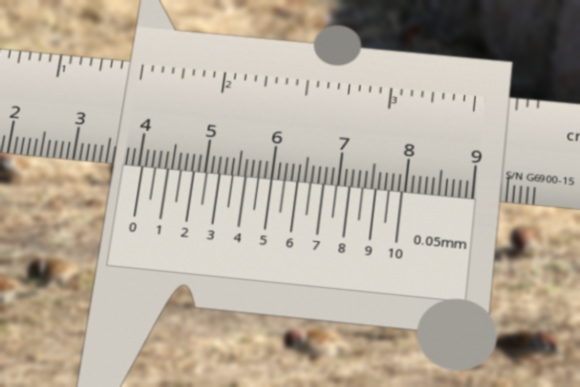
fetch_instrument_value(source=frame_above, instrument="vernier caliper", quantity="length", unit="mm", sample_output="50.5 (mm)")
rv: 40.5 (mm)
